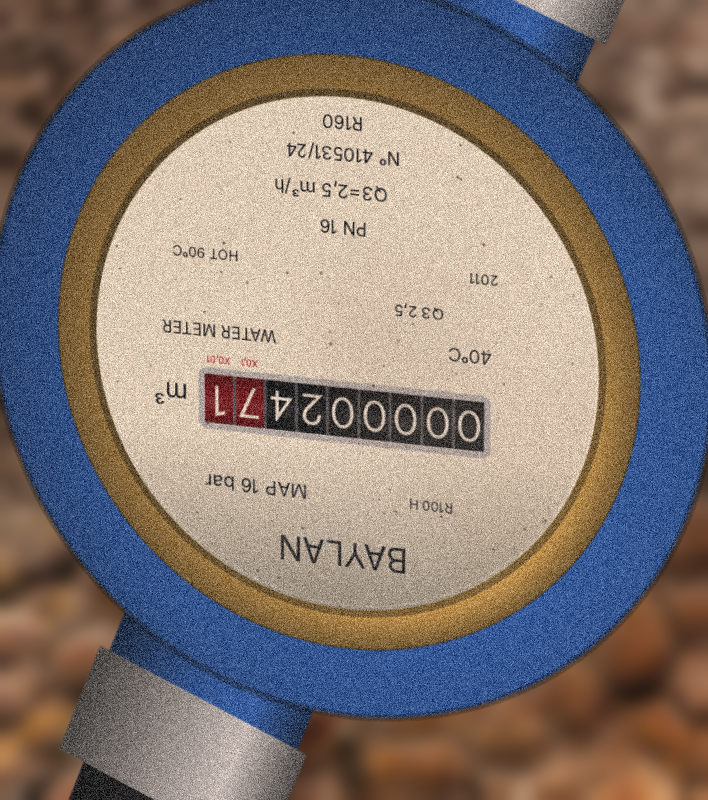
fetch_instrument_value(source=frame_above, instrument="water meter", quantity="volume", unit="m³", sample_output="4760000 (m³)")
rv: 24.71 (m³)
